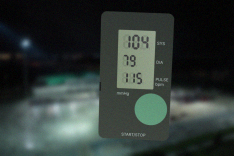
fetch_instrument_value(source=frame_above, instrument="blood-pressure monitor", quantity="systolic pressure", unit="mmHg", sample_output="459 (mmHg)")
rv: 104 (mmHg)
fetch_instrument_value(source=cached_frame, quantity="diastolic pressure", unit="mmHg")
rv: 79 (mmHg)
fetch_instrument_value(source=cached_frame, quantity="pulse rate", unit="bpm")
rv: 115 (bpm)
